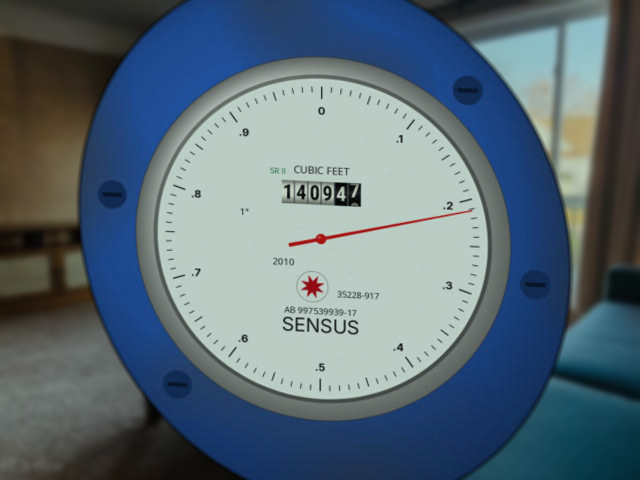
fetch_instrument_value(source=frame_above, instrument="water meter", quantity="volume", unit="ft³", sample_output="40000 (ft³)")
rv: 140947.21 (ft³)
